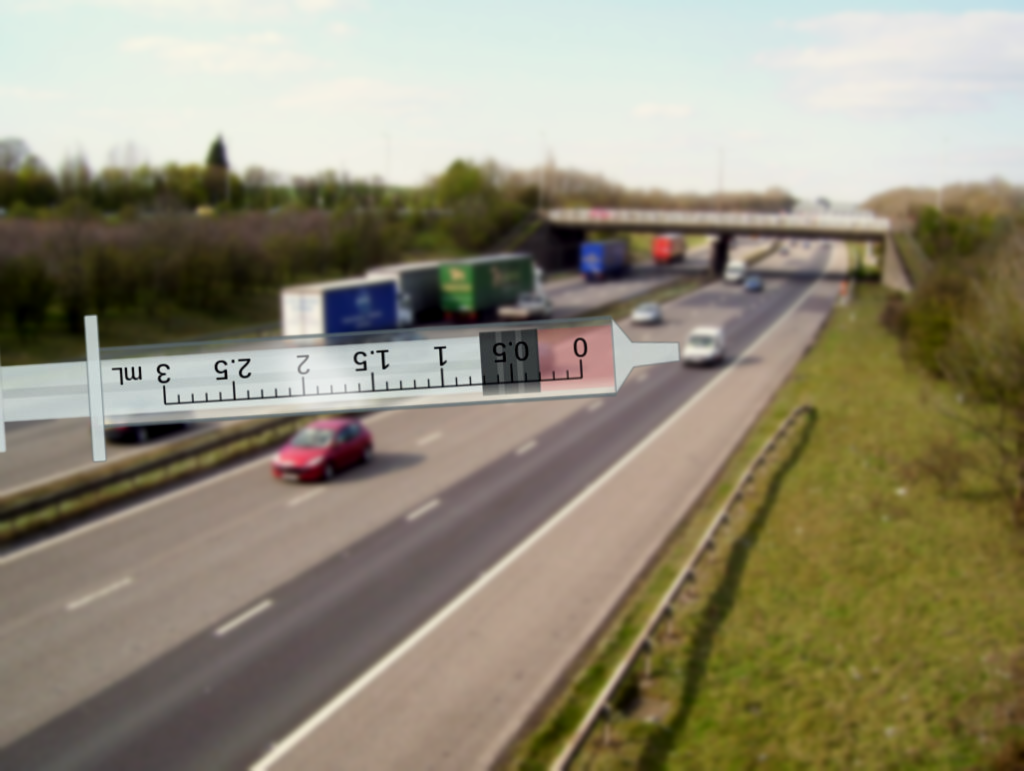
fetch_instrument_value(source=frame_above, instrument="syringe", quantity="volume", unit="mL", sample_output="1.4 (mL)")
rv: 0.3 (mL)
